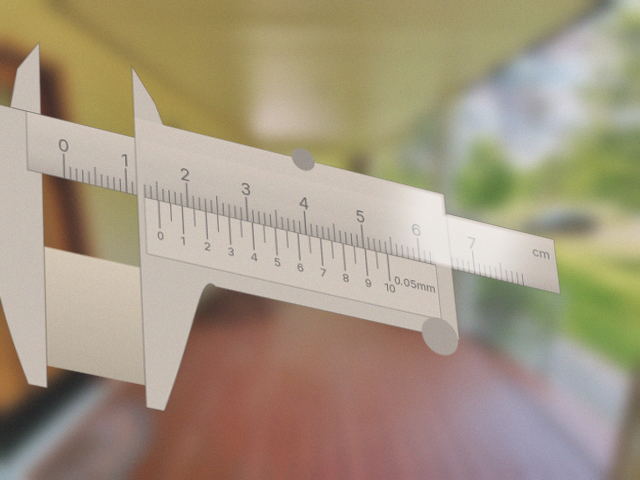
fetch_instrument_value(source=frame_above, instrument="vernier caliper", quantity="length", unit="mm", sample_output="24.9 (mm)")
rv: 15.2 (mm)
